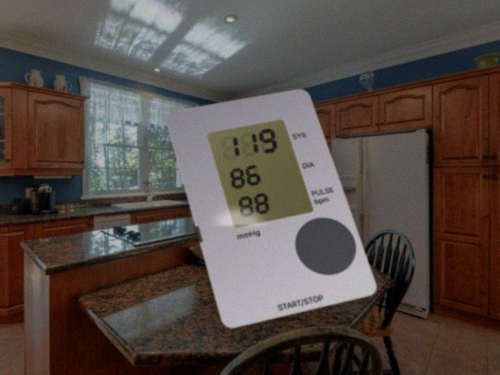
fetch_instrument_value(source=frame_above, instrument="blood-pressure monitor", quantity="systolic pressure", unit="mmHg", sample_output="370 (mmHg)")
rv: 119 (mmHg)
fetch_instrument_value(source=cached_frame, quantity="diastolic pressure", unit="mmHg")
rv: 86 (mmHg)
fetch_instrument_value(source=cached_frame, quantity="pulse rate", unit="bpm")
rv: 88 (bpm)
